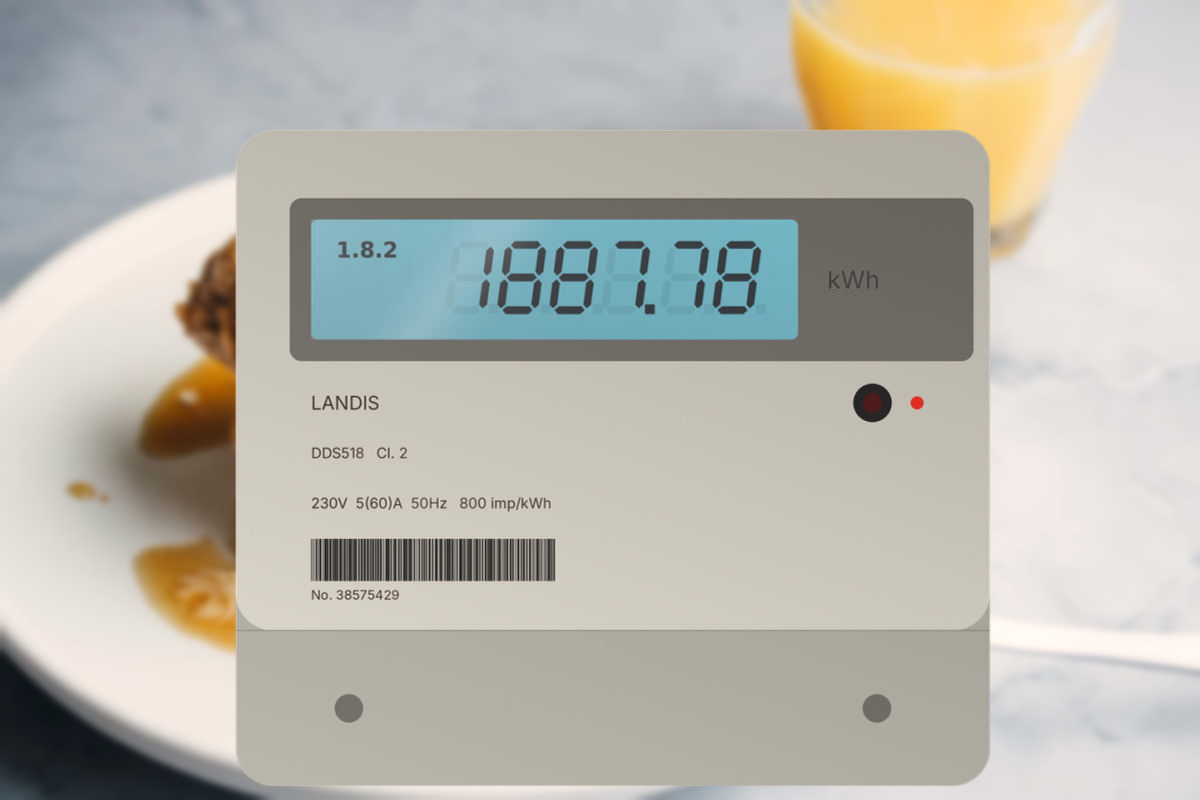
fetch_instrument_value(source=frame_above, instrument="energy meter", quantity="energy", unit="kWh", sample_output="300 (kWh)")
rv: 1887.78 (kWh)
